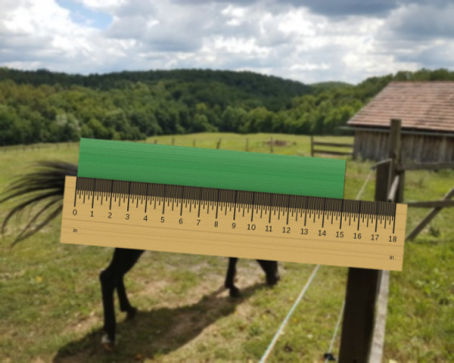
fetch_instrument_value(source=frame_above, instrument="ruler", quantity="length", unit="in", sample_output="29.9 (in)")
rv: 15 (in)
